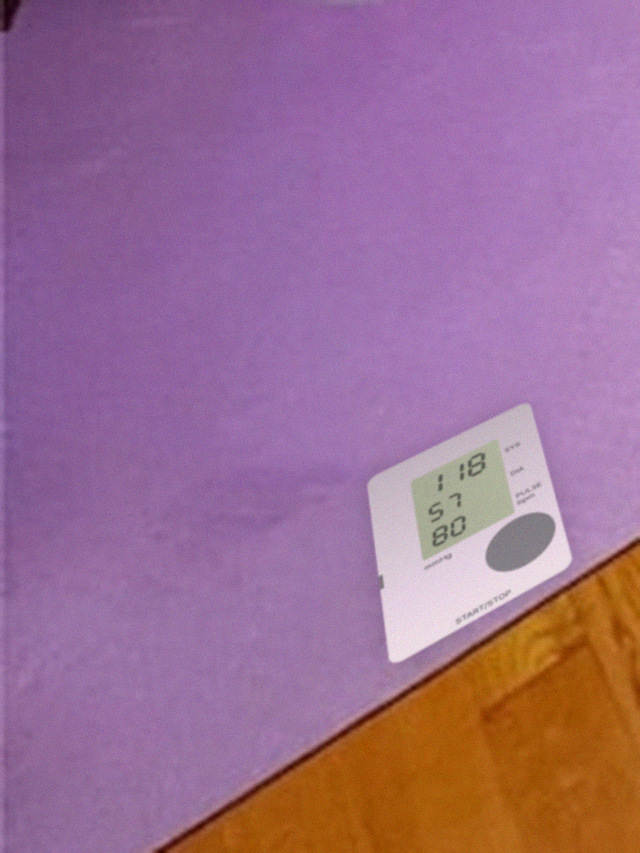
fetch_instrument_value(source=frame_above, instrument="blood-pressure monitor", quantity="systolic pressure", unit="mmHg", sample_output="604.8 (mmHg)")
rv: 118 (mmHg)
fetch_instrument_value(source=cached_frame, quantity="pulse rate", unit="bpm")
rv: 80 (bpm)
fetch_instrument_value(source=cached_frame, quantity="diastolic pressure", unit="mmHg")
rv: 57 (mmHg)
